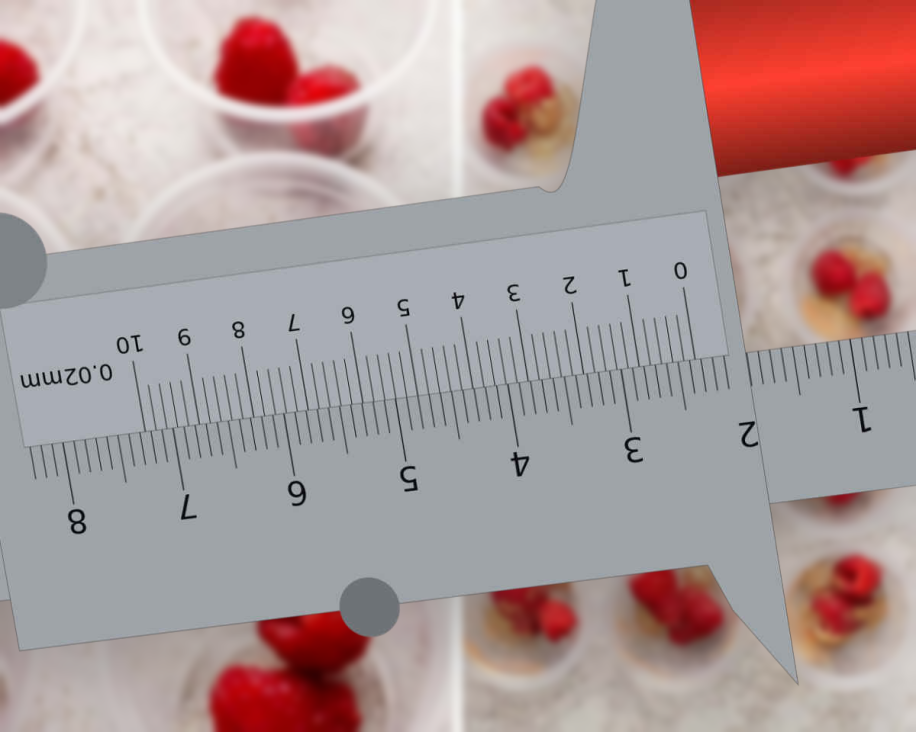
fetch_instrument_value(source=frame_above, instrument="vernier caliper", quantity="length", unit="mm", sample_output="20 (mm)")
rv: 23.5 (mm)
